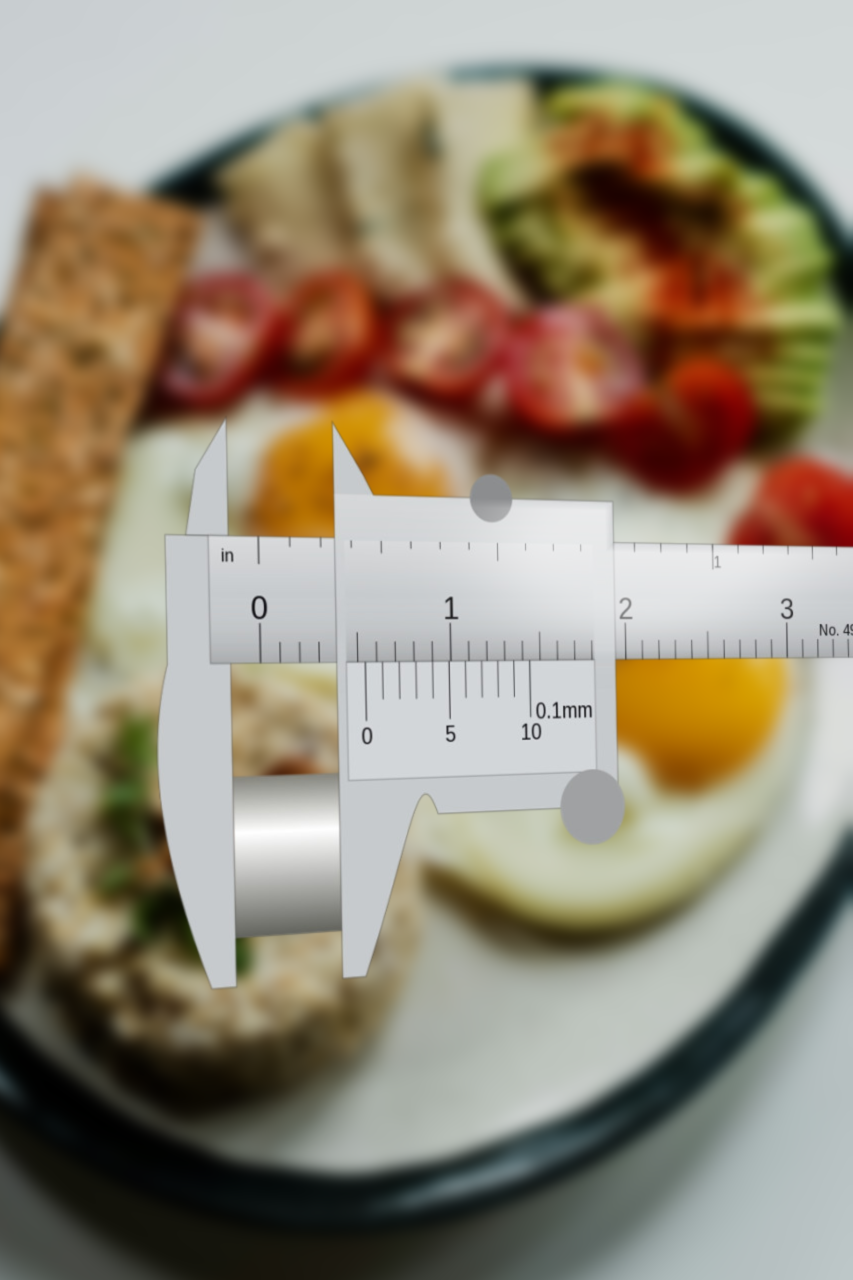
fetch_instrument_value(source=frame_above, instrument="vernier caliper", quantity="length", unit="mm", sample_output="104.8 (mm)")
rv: 5.4 (mm)
